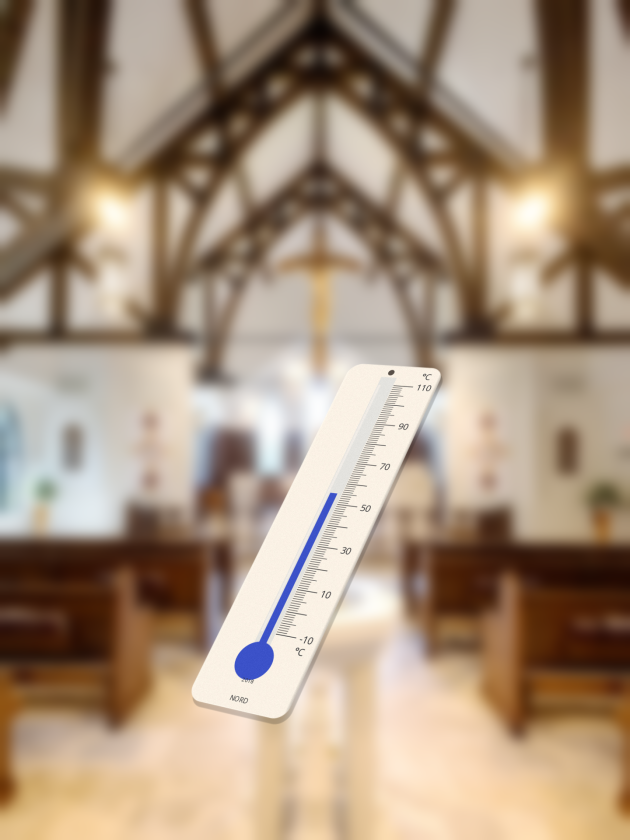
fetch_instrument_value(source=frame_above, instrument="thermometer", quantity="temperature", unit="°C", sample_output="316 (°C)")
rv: 55 (°C)
